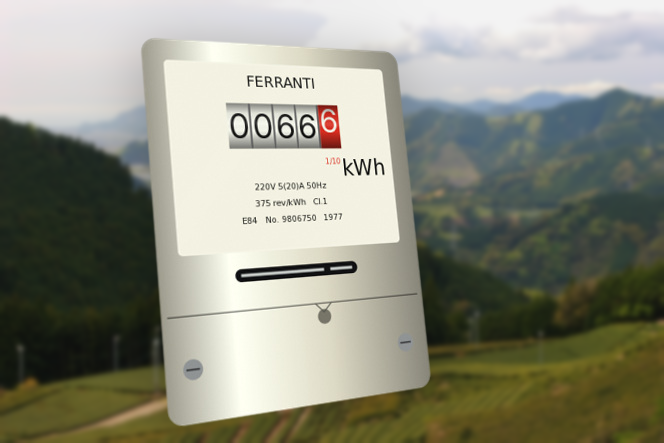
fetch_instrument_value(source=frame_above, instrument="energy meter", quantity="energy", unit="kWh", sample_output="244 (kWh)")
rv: 66.6 (kWh)
